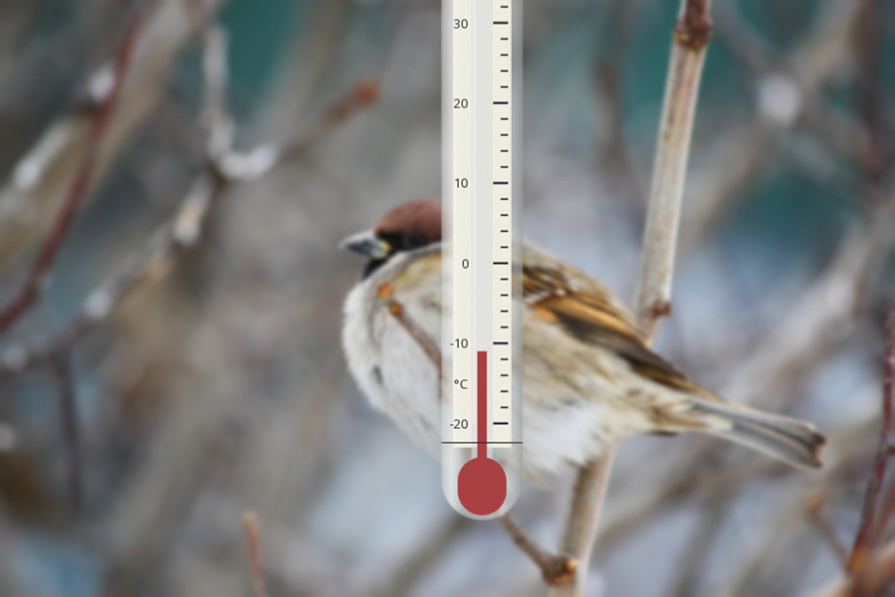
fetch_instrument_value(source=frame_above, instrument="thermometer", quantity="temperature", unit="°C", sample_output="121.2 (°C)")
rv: -11 (°C)
